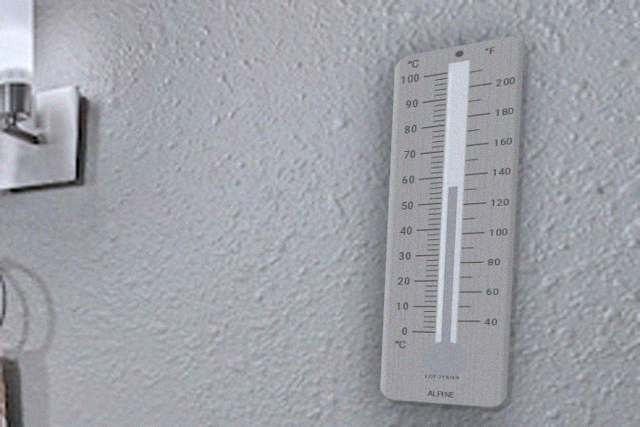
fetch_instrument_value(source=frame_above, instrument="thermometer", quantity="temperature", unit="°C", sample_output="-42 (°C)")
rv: 56 (°C)
